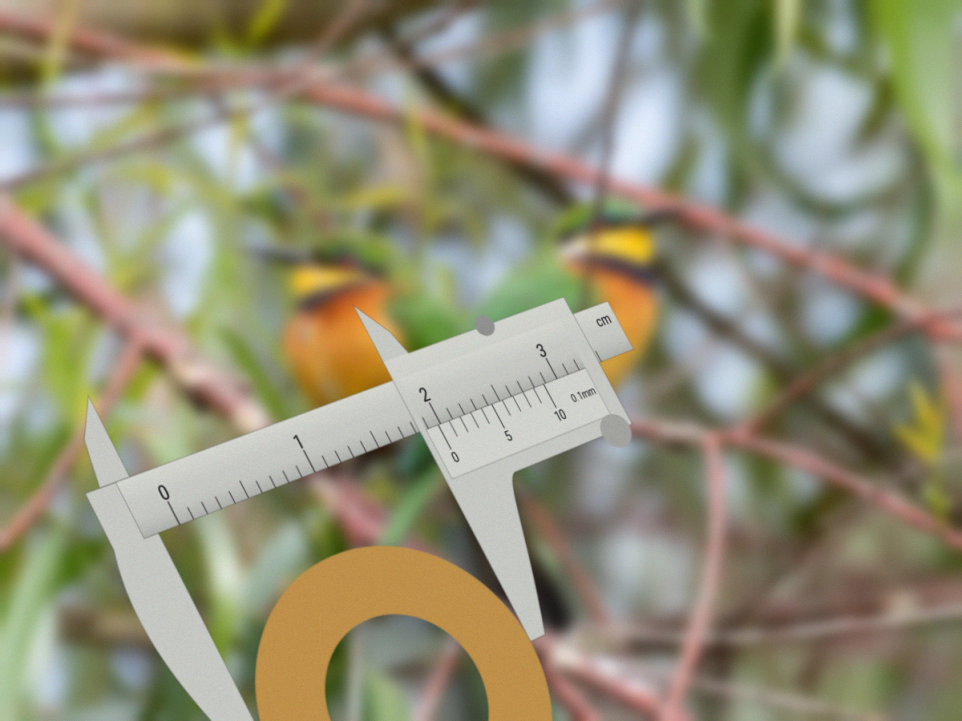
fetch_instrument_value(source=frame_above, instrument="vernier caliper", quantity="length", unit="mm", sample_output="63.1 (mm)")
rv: 19.8 (mm)
